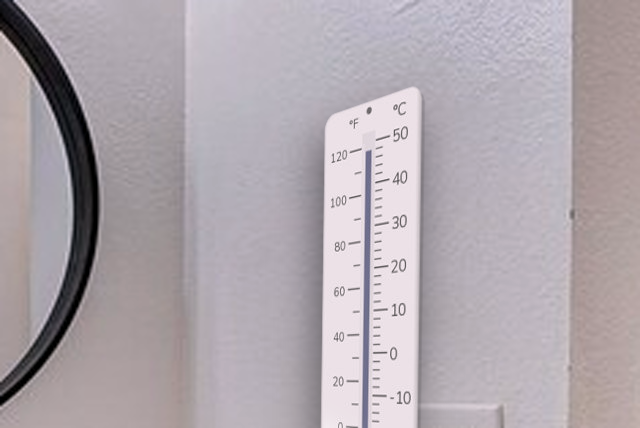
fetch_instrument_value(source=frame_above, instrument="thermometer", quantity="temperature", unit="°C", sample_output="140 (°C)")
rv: 48 (°C)
